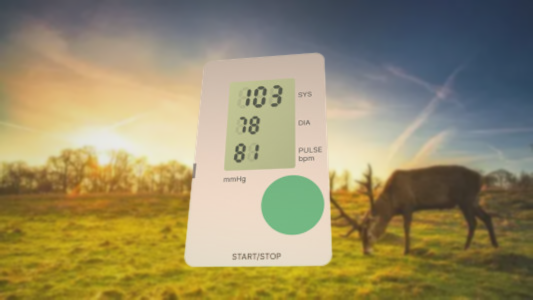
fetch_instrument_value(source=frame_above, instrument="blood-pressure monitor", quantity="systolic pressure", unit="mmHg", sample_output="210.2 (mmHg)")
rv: 103 (mmHg)
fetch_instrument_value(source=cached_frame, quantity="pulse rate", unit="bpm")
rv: 81 (bpm)
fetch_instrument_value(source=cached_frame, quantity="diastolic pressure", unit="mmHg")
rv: 78 (mmHg)
